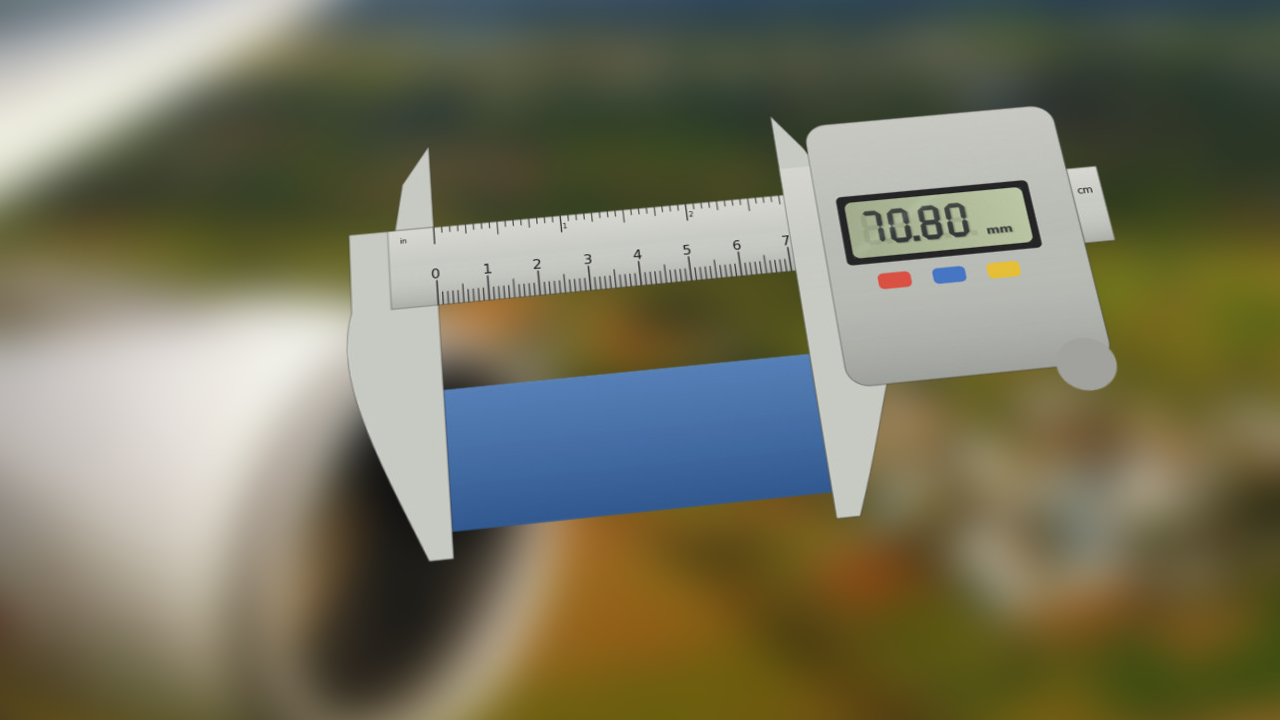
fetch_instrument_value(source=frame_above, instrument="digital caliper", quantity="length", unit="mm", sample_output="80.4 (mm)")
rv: 70.80 (mm)
